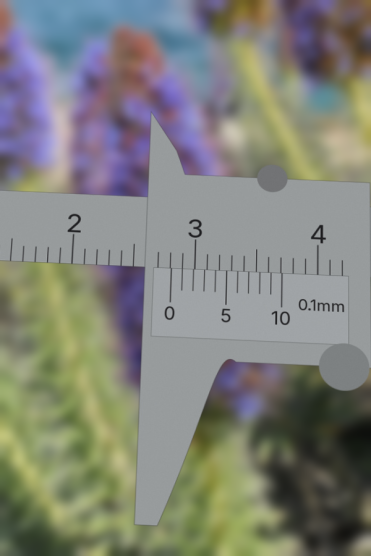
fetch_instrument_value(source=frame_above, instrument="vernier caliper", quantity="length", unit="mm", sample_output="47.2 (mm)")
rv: 28.1 (mm)
